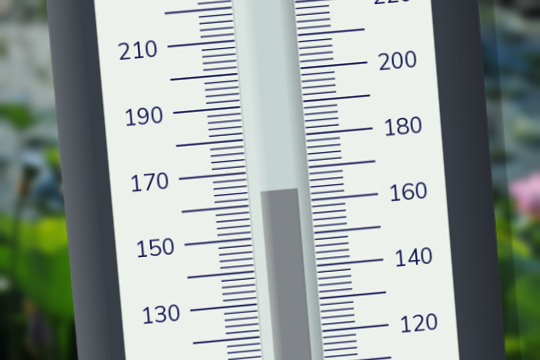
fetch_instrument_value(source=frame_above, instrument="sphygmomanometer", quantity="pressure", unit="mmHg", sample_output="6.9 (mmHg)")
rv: 164 (mmHg)
